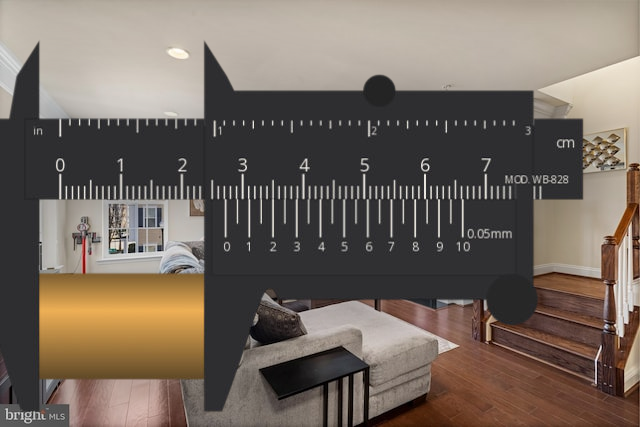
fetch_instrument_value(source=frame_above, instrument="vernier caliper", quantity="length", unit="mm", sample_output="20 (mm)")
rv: 27.2 (mm)
